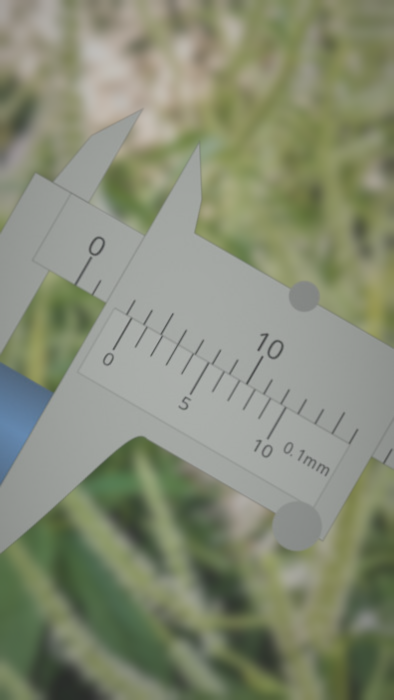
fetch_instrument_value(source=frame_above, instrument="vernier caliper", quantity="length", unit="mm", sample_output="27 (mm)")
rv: 3.3 (mm)
